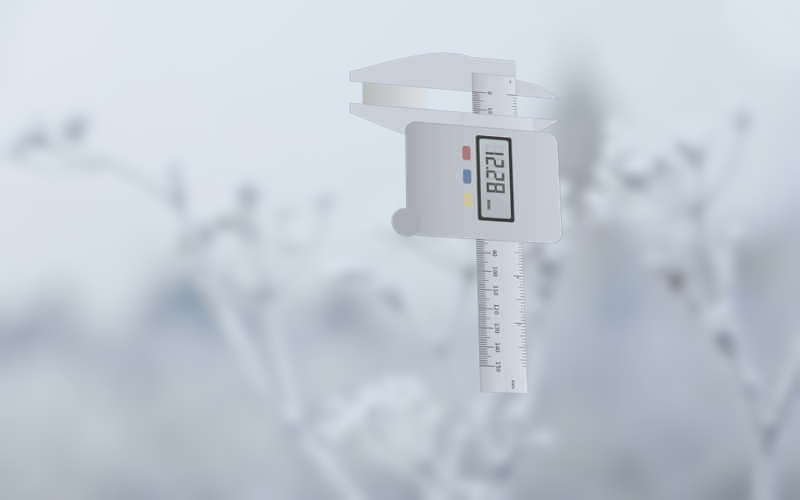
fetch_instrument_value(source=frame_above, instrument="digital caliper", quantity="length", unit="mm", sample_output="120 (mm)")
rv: 12.28 (mm)
